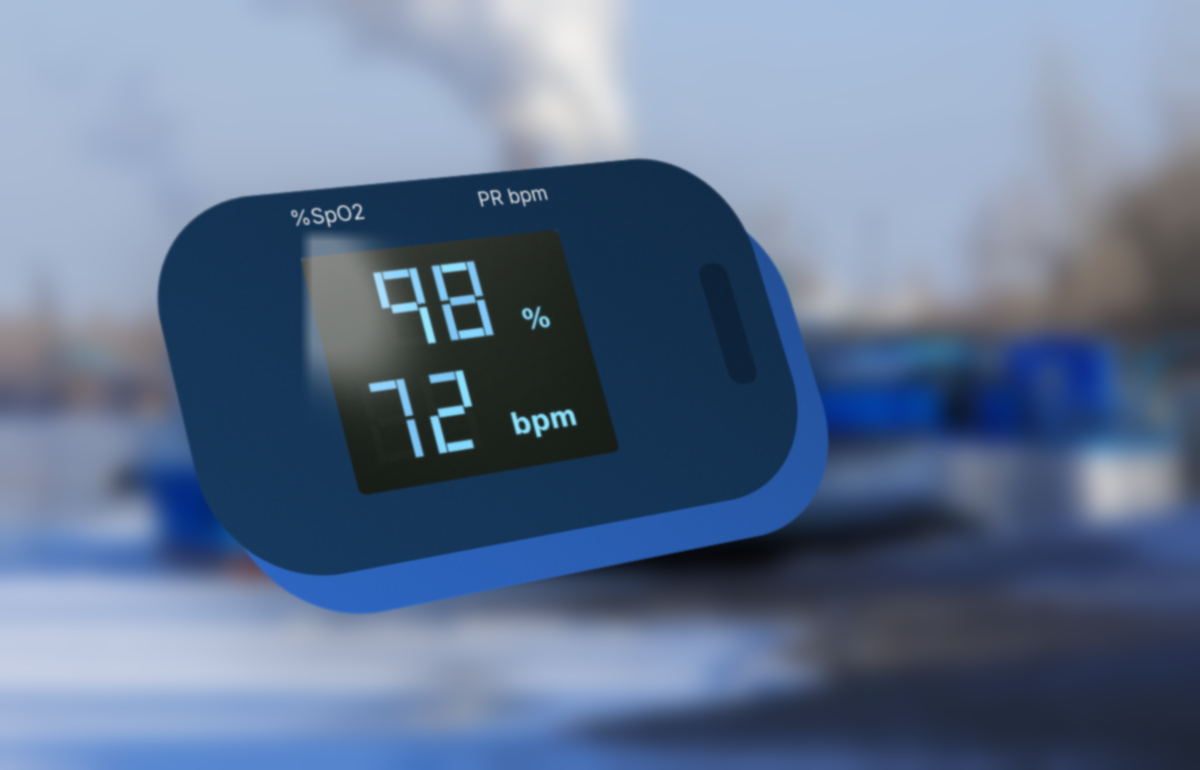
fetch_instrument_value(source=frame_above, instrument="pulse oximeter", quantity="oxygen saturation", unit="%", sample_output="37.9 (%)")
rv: 98 (%)
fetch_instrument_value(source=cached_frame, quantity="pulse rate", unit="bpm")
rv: 72 (bpm)
